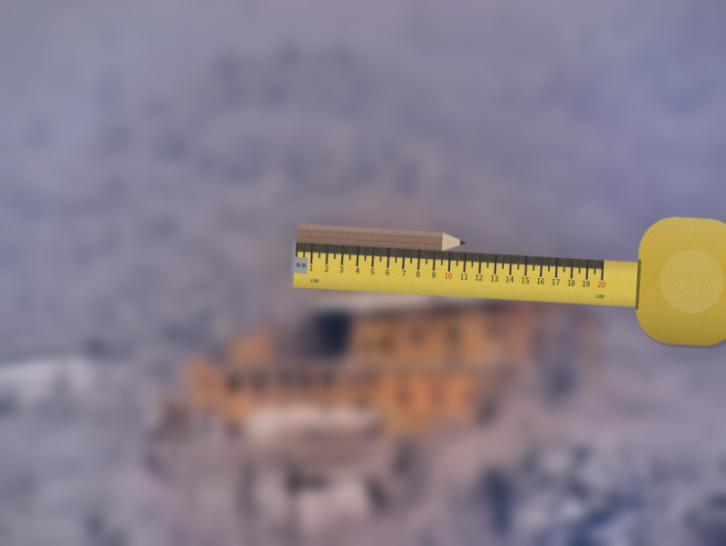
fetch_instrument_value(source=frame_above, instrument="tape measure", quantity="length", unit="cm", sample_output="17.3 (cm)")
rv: 11 (cm)
